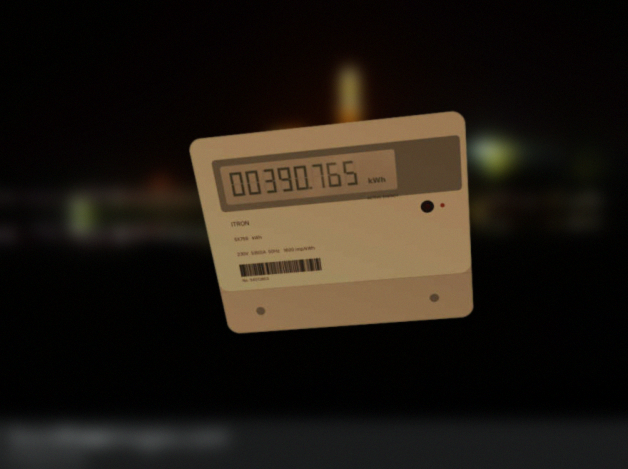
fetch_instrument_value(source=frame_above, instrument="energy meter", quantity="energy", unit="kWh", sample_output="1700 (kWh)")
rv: 390.765 (kWh)
